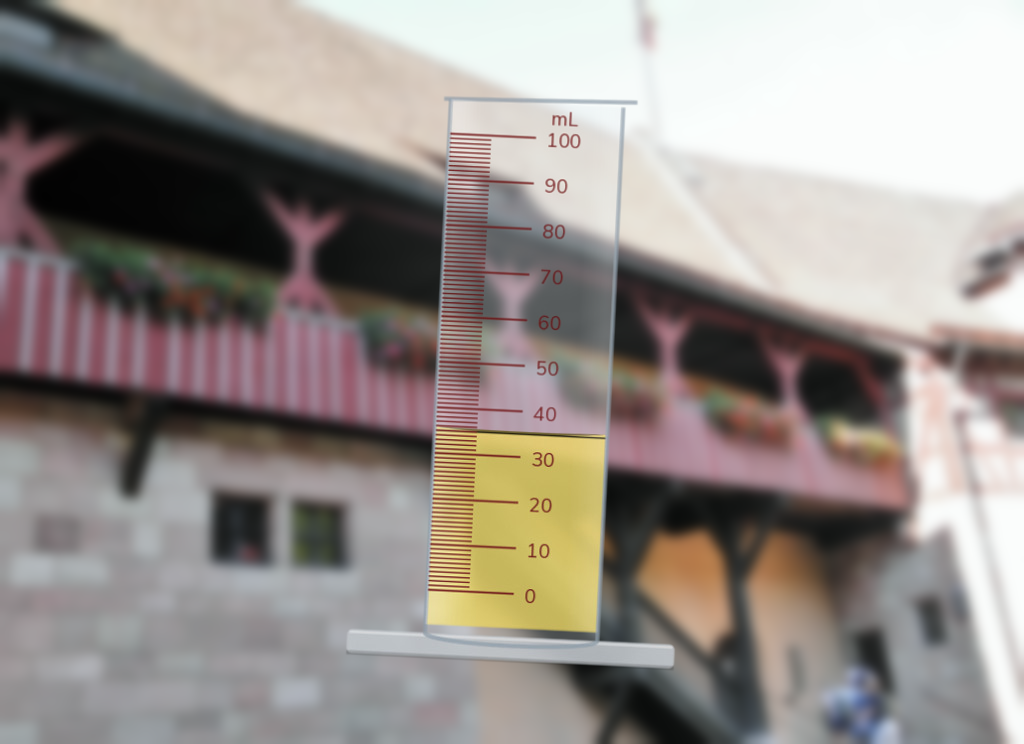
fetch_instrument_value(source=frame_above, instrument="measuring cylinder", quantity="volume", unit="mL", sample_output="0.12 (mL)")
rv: 35 (mL)
